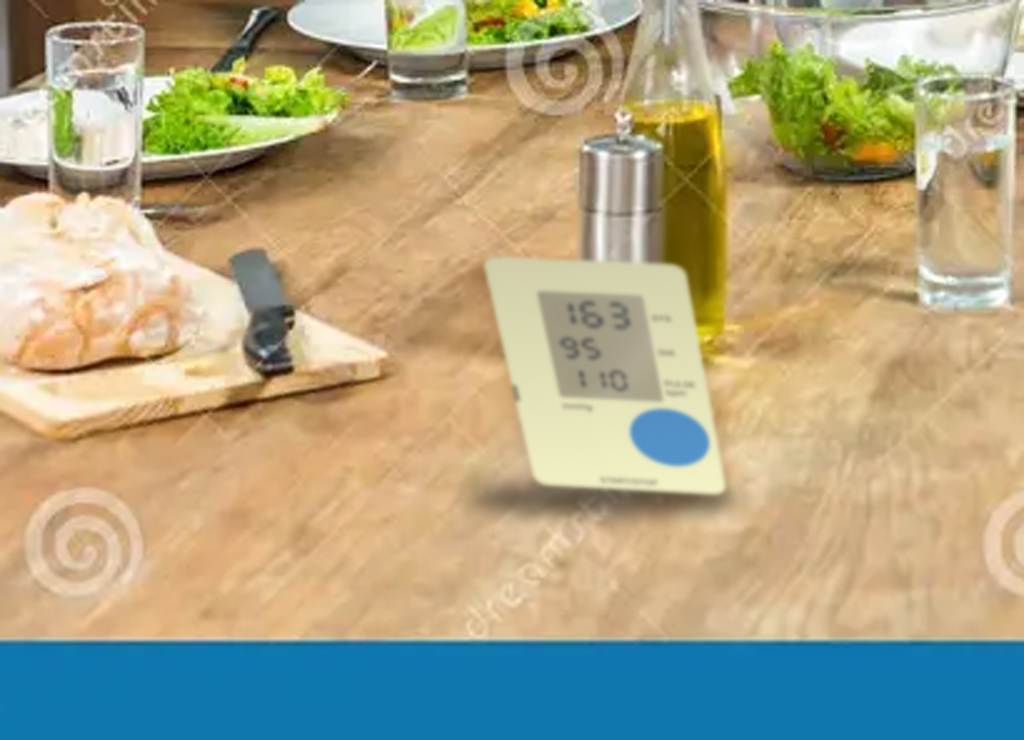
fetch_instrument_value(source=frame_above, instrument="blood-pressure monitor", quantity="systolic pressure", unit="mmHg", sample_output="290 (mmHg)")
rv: 163 (mmHg)
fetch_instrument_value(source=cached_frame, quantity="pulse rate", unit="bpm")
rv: 110 (bpm)
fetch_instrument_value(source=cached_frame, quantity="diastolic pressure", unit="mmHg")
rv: 95 (mmHg)
